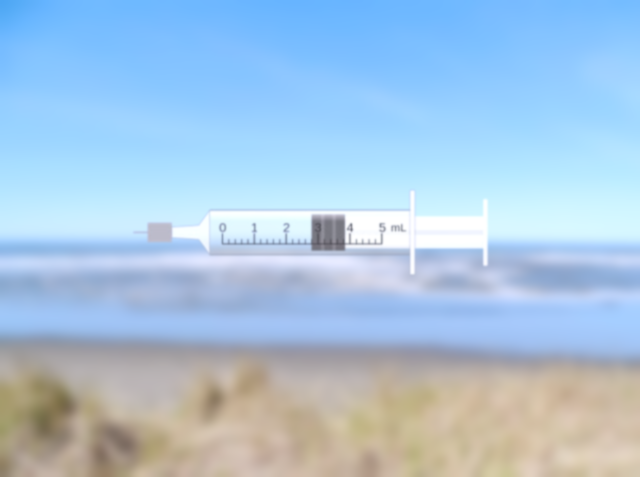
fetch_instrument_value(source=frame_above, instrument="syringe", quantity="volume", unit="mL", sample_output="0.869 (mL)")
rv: 2.8 (mL)
